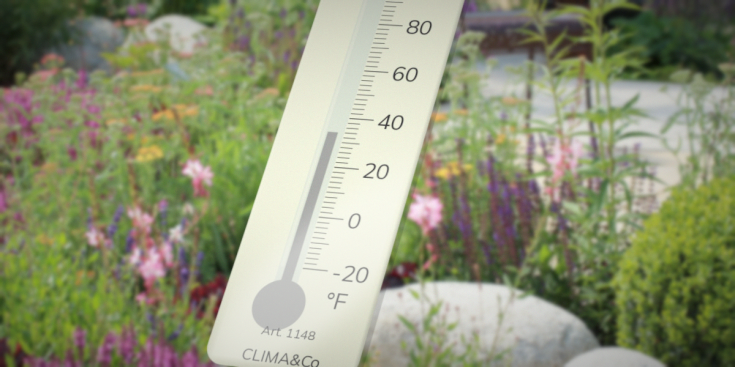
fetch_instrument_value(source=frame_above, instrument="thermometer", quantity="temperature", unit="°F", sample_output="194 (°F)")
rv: 34 (°F)
